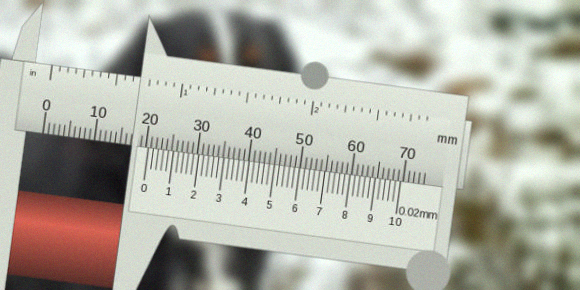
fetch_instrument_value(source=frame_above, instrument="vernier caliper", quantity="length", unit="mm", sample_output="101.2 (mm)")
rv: 20.5 (mm)
